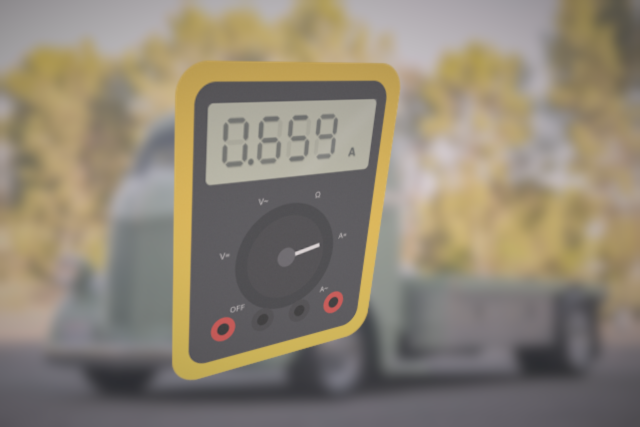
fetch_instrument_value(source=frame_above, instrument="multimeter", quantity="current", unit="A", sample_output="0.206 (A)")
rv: 0.659 (A)
